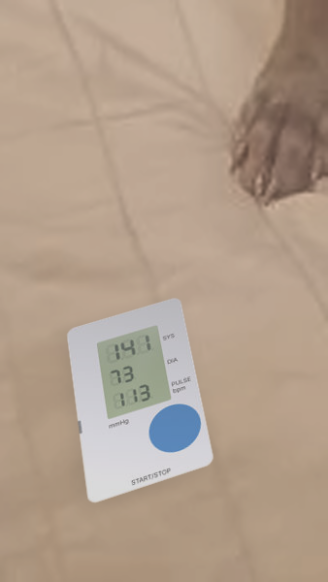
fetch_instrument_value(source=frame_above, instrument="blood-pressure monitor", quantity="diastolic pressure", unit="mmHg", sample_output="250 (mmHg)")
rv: 73 (mmHg)
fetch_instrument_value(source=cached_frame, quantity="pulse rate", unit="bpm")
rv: 113 (bpm)
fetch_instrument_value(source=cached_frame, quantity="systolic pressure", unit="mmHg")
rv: 141 (mmHg)
